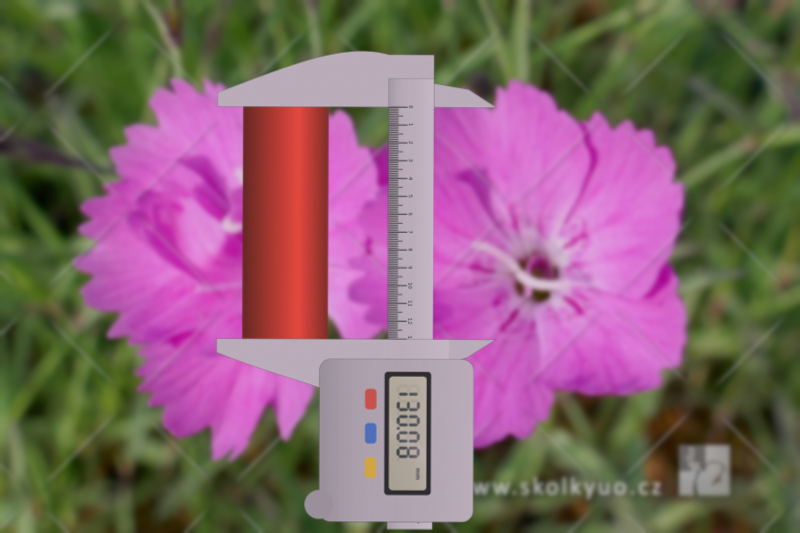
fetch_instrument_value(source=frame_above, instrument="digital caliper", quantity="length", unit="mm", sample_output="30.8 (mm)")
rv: 130.08 (mm)
